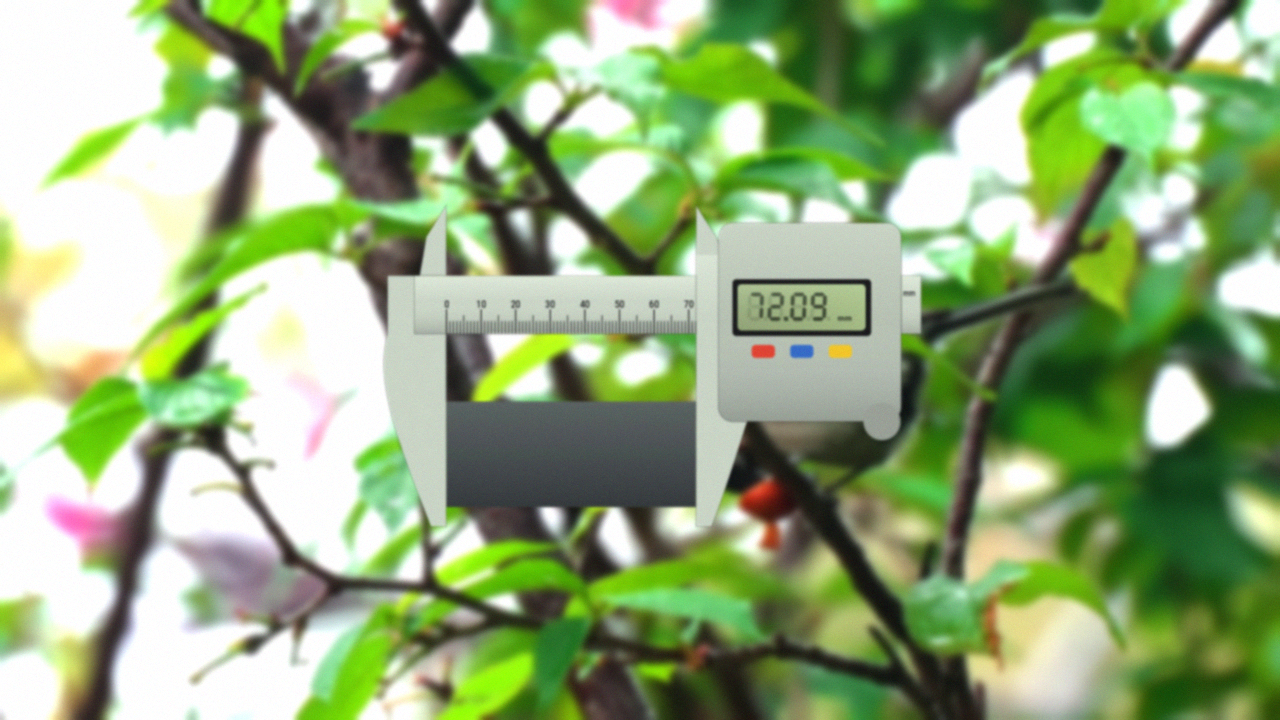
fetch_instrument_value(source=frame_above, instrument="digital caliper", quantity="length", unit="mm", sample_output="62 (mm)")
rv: 72.09 (mm)
